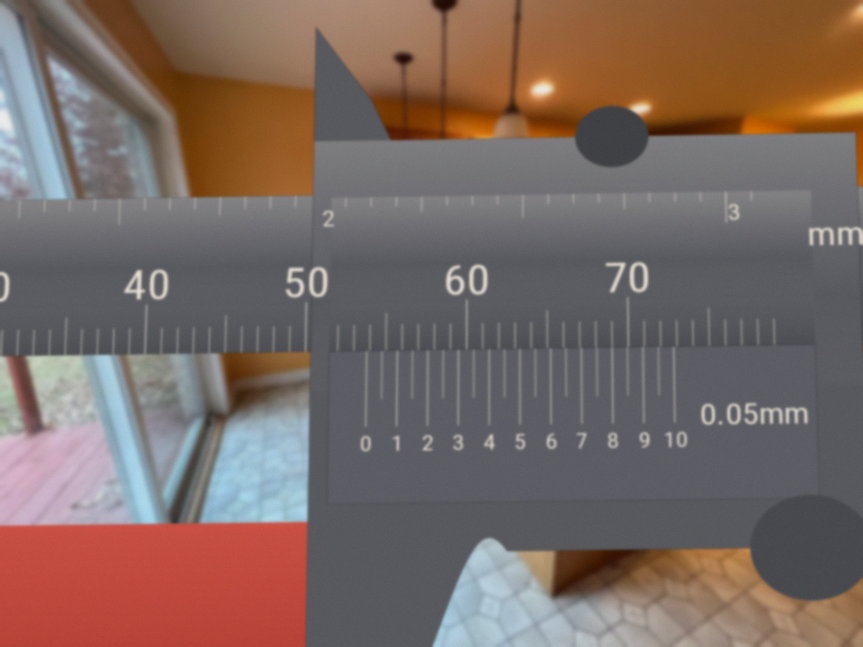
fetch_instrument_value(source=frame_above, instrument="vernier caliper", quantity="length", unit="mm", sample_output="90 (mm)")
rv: 53.8 (mm)
